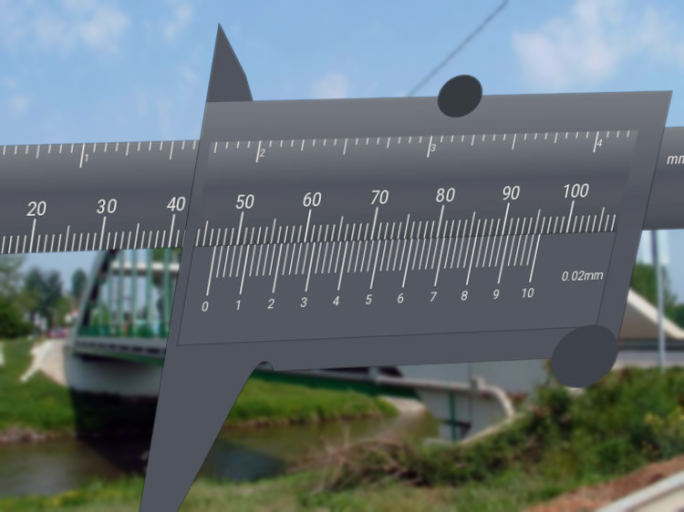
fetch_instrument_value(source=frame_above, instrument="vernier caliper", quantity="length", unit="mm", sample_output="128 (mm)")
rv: 46.8 (mm)
